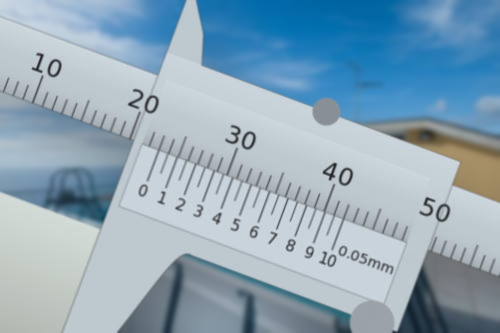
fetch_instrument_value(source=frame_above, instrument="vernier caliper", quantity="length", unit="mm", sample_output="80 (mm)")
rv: 23.0 (mm)
